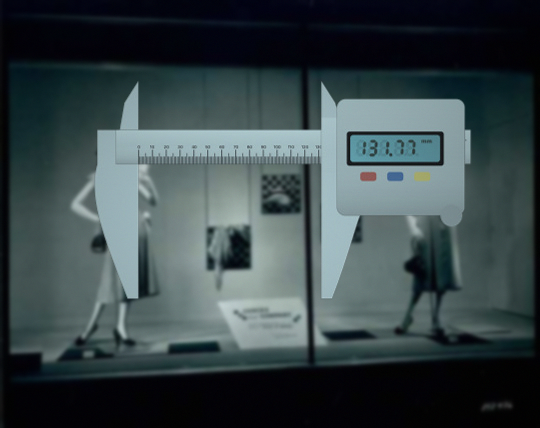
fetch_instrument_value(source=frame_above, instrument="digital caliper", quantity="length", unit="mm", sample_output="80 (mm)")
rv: 131.77 (mm)
